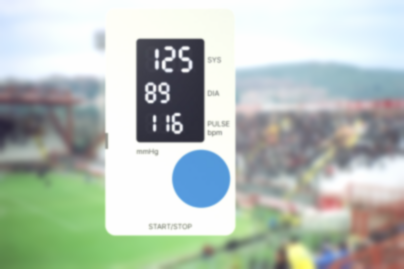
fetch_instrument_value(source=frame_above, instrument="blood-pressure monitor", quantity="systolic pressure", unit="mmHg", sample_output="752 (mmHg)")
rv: 125 (mmHg)
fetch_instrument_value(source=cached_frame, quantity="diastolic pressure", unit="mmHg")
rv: 89 (mmHg)
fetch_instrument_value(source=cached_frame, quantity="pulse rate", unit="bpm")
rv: 116 (bpm)
